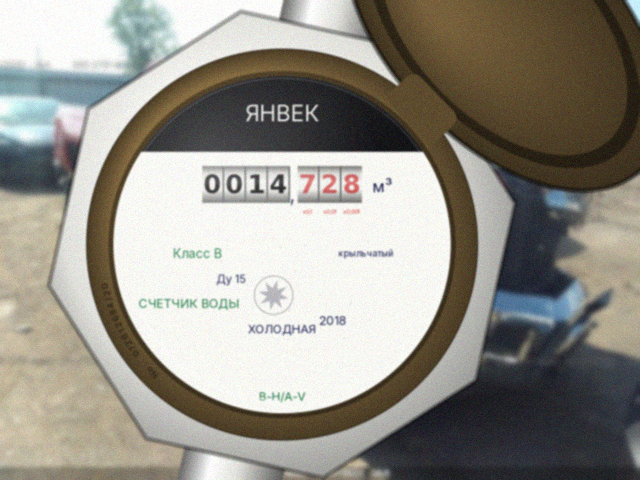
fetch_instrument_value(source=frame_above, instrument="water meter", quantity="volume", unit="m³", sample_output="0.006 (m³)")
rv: 14.728 (m³)
